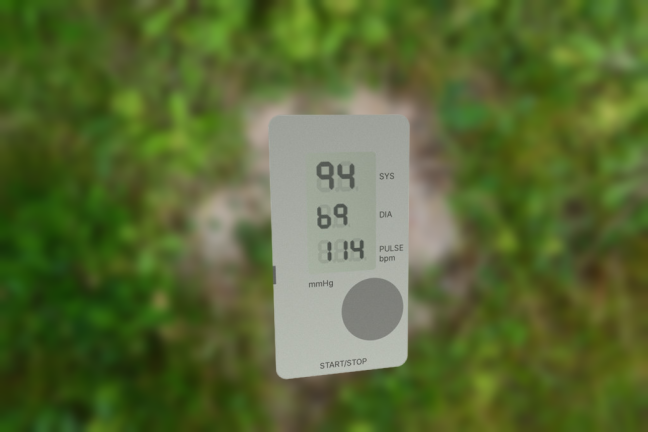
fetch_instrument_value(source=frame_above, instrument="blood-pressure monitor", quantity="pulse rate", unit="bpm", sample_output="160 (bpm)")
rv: 114 (bpm)
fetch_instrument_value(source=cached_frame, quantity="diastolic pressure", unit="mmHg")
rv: 69 (mmHg)
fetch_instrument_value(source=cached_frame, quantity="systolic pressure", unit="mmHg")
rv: 94 (mmHg)
